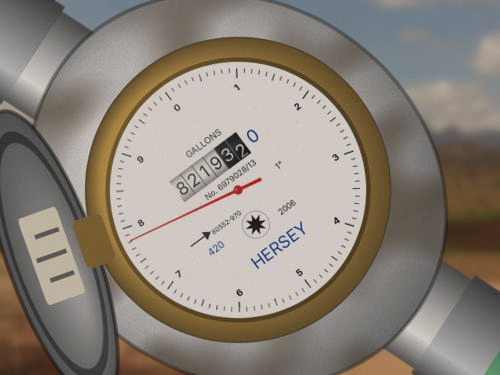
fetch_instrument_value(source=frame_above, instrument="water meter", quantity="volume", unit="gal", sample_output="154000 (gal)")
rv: 8219317.8 (gal)
